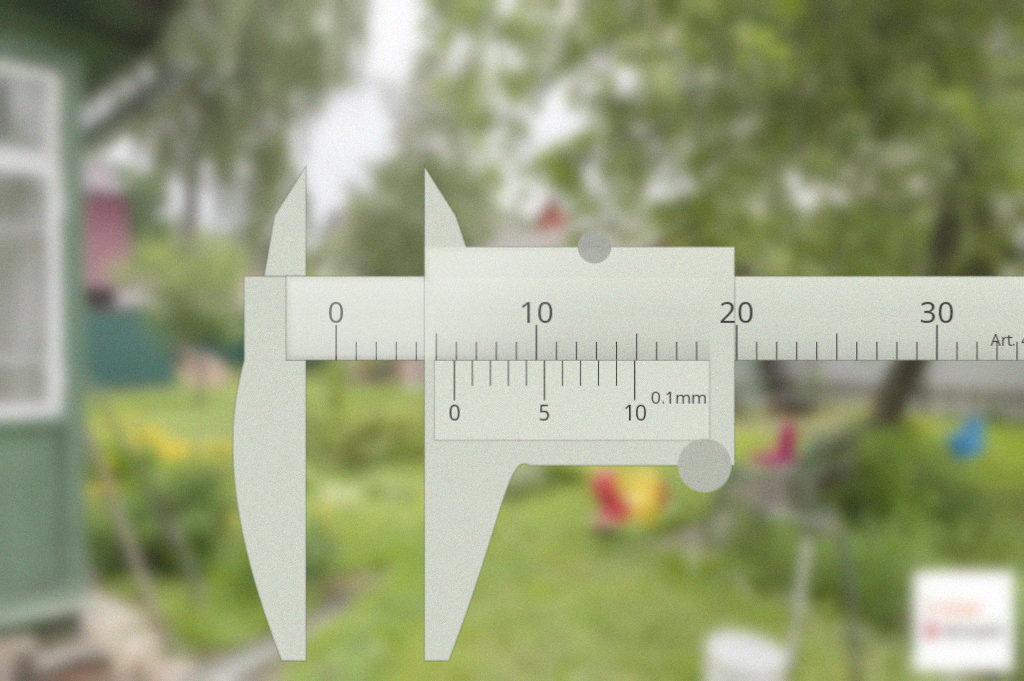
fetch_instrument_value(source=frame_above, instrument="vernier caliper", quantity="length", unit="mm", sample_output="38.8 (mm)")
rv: 5.9 (mm)
